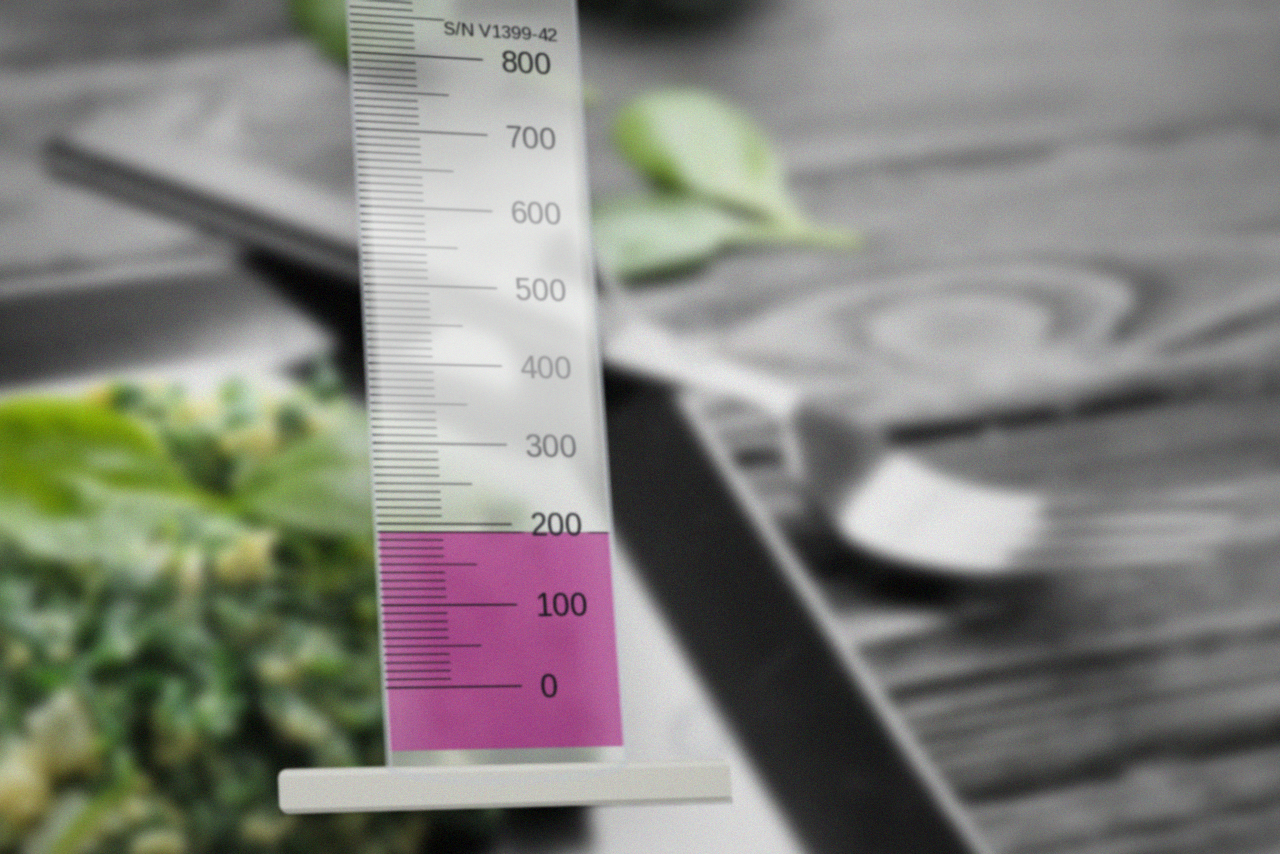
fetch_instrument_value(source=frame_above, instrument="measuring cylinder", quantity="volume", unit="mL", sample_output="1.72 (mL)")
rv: 190 (mL)
